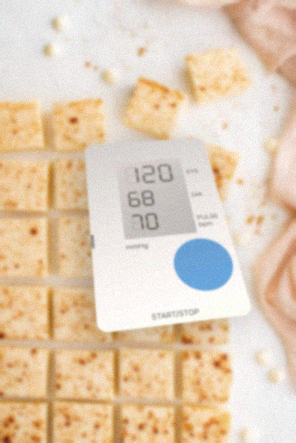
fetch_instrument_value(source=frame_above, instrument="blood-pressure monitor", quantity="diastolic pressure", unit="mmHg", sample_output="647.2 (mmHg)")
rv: 68 (mmHg)
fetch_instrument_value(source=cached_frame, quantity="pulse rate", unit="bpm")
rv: 70 (bpm)
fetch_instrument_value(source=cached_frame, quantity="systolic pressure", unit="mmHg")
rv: 120 (mmHg)
